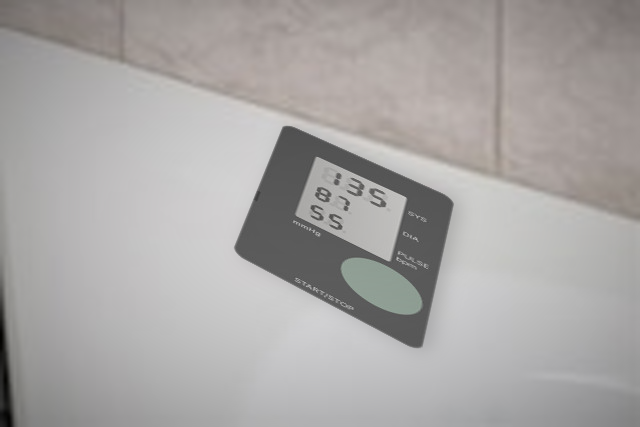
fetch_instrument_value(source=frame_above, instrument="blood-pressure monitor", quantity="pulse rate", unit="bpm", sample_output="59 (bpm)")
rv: 55 (bpm)
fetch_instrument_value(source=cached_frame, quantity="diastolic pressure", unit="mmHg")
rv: 87 (mmHg)
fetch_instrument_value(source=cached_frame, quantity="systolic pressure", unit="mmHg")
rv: 135 (mmHg)
